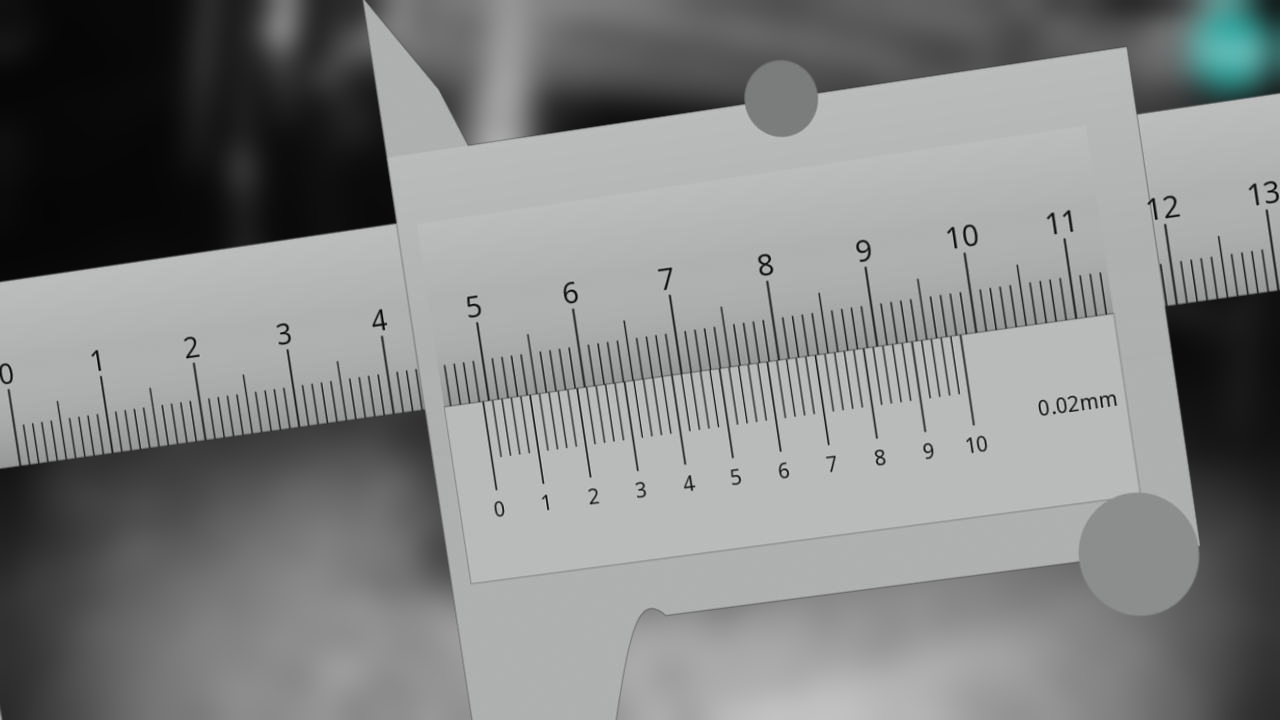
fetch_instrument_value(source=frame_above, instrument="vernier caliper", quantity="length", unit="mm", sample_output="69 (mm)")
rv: 49.4 (mm)
